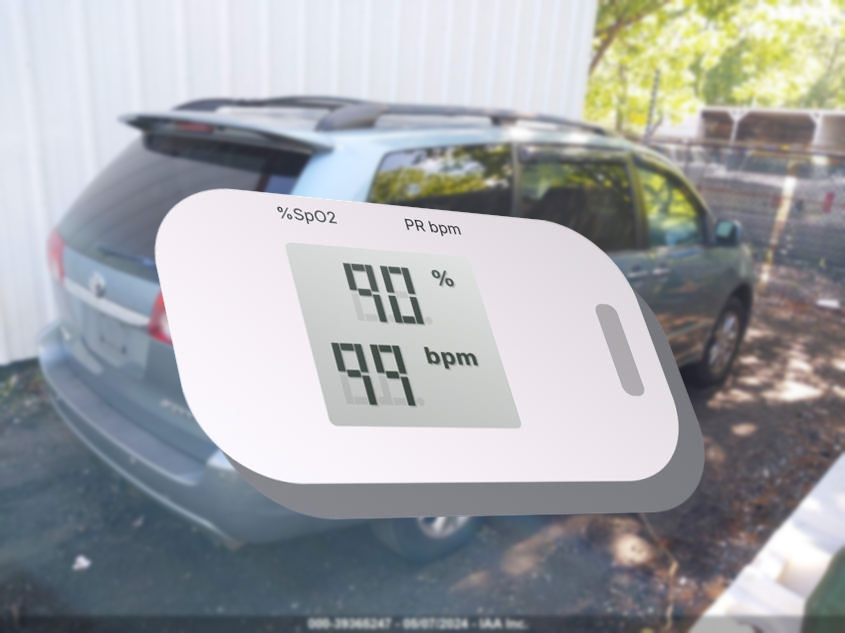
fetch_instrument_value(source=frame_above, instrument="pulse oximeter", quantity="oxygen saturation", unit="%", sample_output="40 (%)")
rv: 90 (%)
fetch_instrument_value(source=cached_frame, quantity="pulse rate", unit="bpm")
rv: 99 (bpm)
